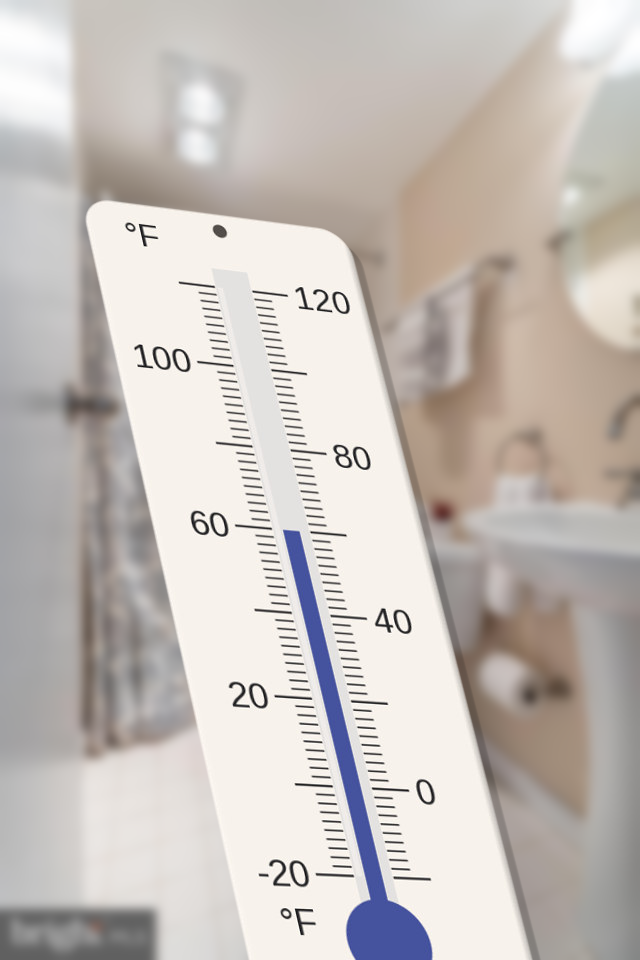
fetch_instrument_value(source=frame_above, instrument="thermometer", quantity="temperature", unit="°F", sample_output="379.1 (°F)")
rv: 60 (°F)
